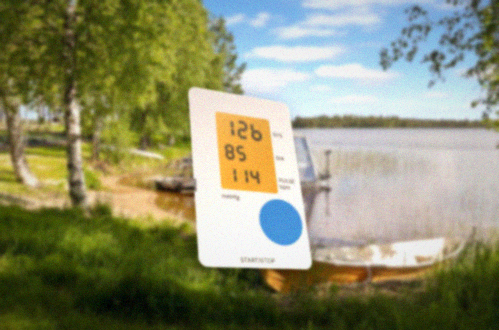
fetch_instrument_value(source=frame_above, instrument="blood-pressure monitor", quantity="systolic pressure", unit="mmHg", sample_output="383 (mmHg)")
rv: 126 (mmHg)
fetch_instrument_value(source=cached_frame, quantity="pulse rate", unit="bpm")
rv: 114 (bpm)
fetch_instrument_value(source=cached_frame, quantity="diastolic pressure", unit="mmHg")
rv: 85 (mmHg)
